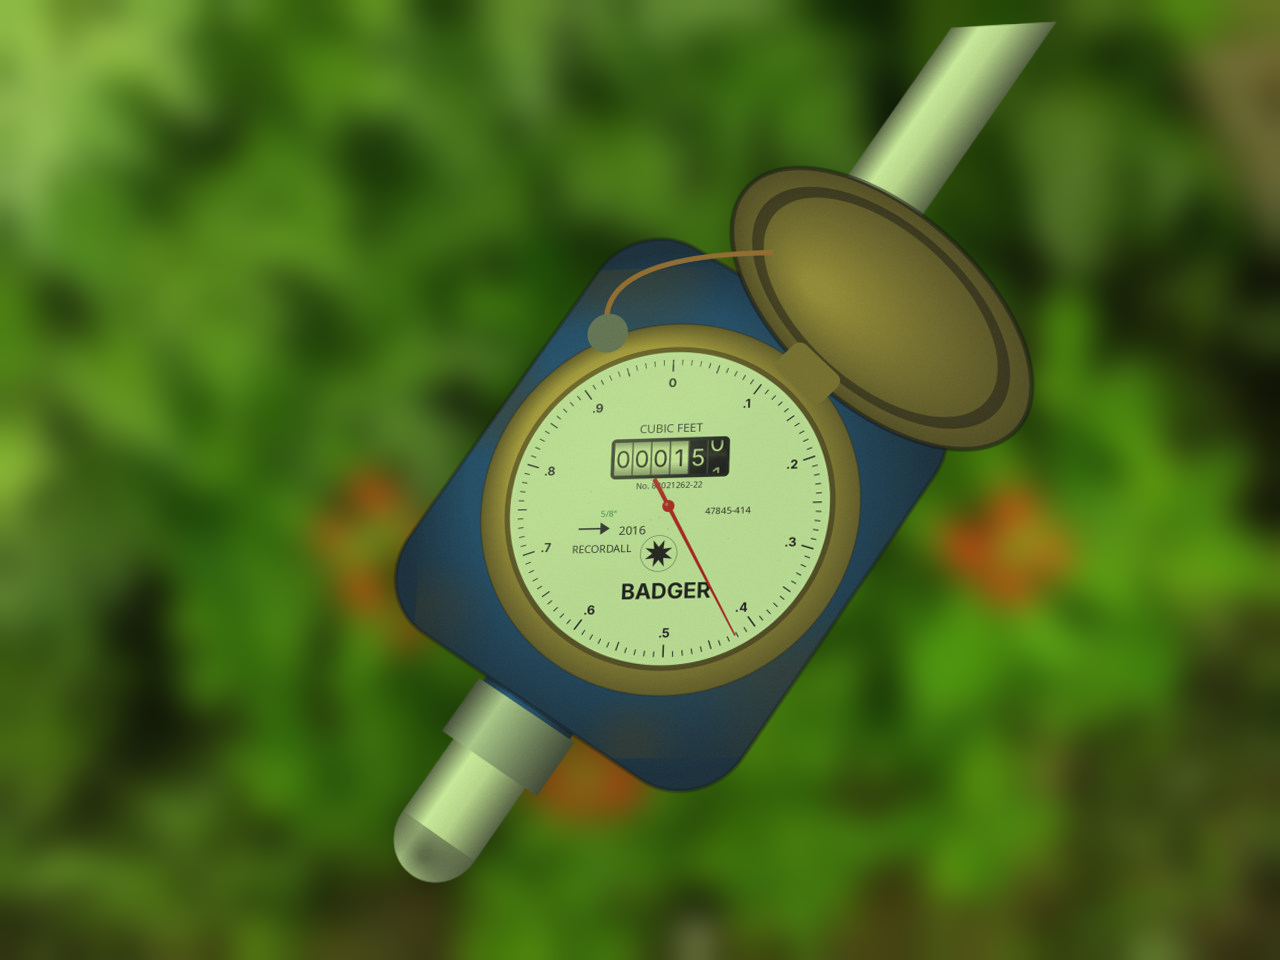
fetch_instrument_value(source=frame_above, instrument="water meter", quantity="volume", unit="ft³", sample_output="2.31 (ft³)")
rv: 150.42 (ft³)
